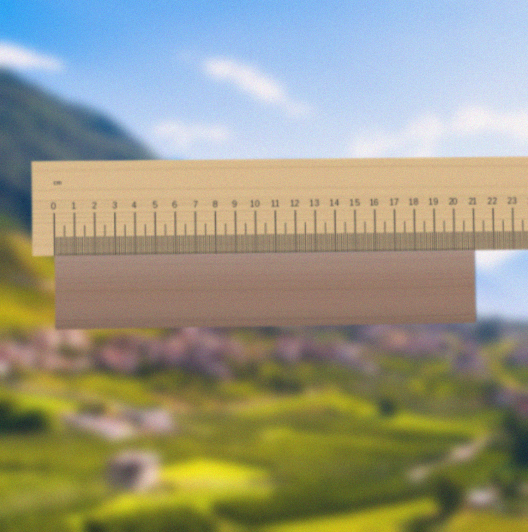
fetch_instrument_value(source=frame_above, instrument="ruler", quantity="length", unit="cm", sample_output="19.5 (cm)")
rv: 21 (cm)
